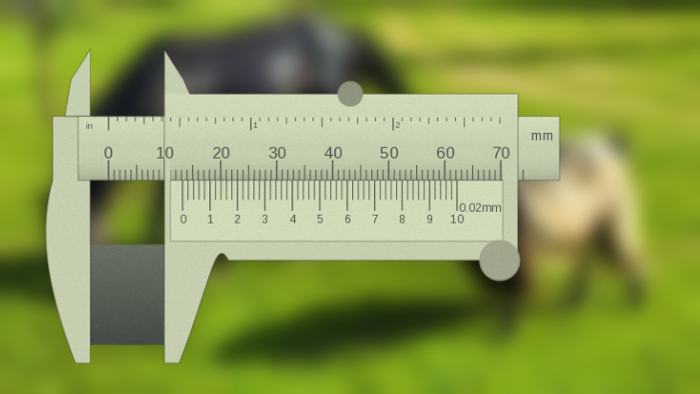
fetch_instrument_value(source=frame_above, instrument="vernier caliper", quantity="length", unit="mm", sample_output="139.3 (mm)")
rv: 13.2 (mm)
